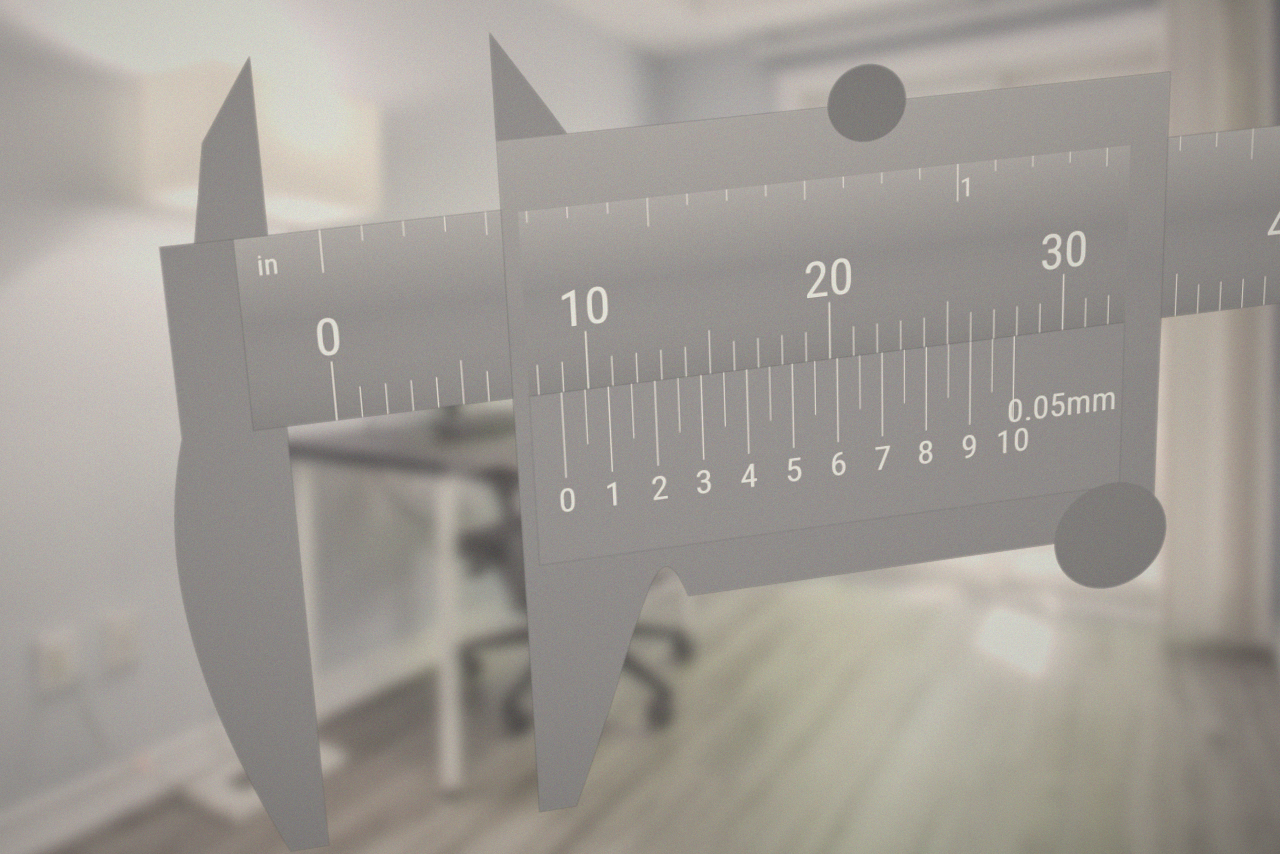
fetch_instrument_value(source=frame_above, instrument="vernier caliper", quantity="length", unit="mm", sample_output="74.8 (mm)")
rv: 8.9 (mm)
